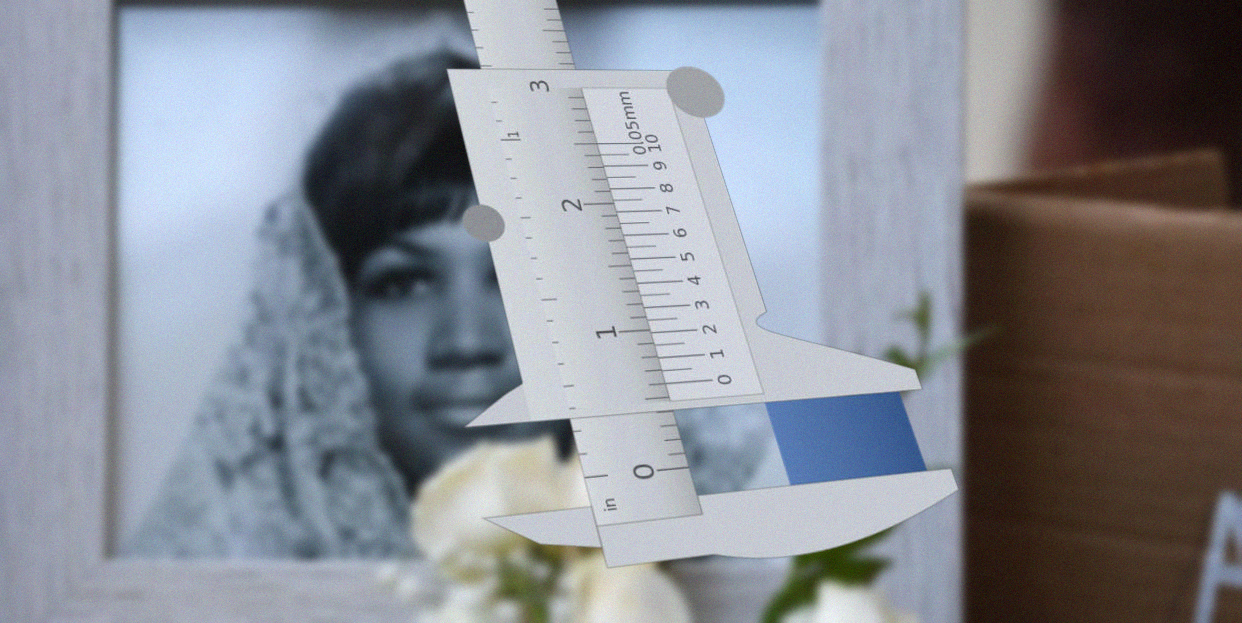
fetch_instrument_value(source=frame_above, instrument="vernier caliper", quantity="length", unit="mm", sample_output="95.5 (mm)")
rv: 6.0 (mm)
